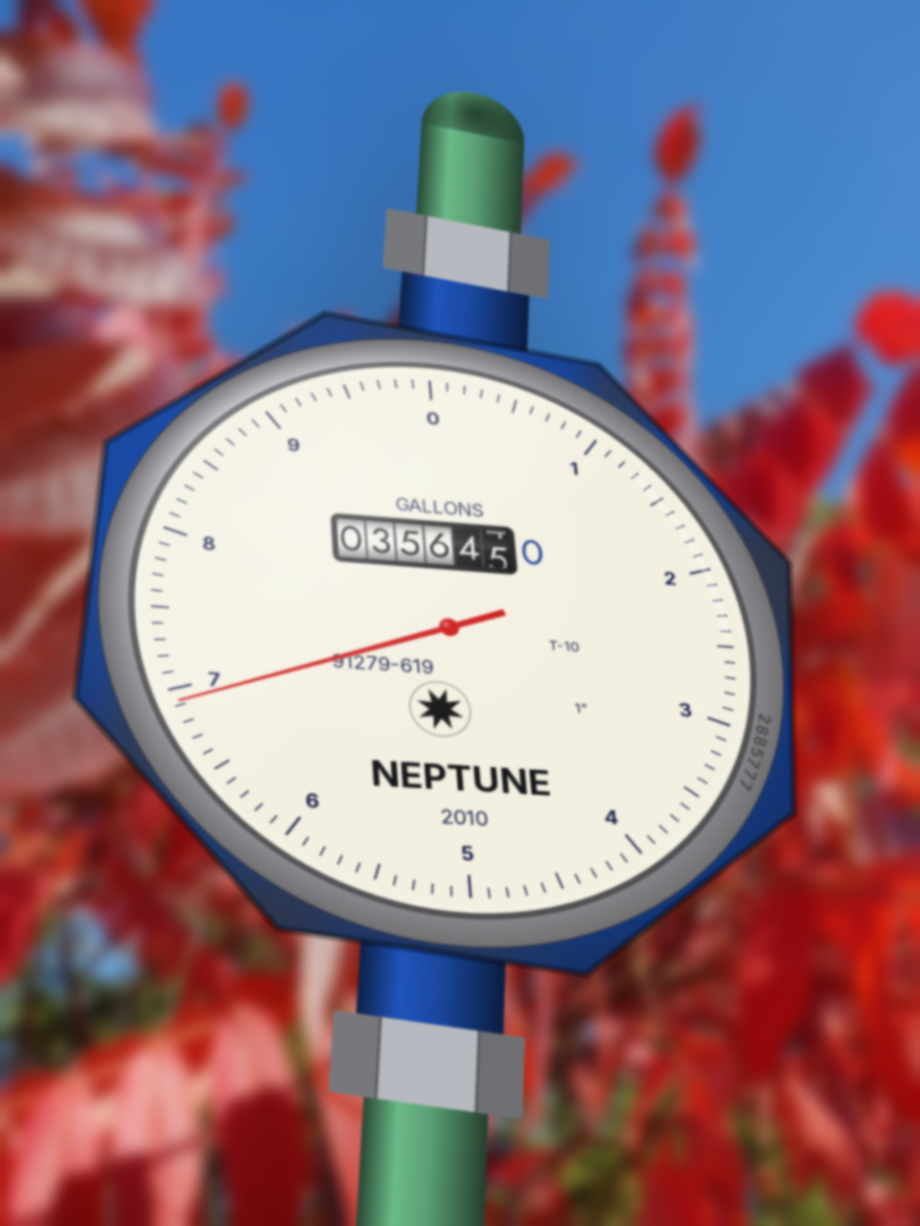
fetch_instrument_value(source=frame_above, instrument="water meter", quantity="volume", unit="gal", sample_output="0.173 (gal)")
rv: 356446.9 (gal)
